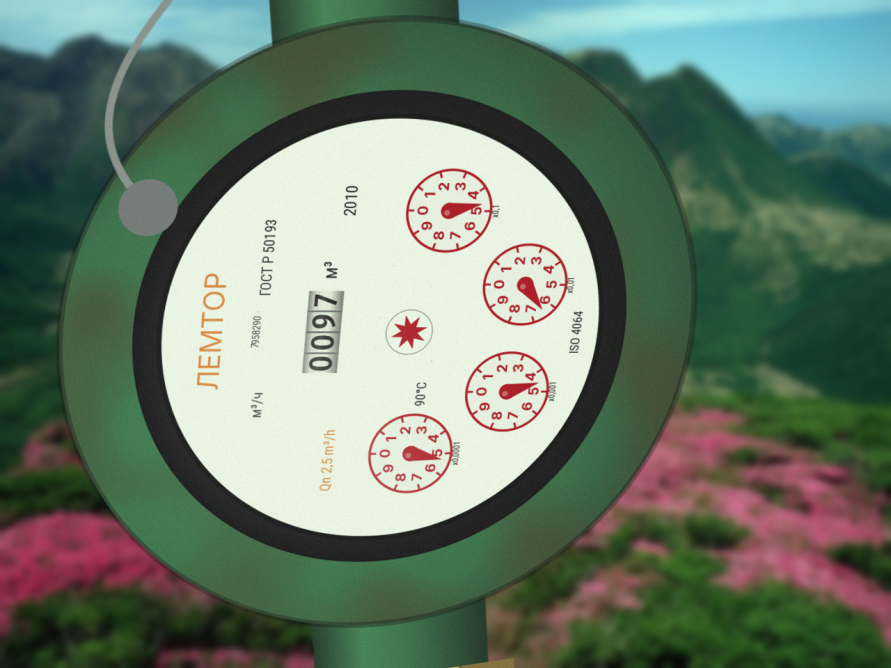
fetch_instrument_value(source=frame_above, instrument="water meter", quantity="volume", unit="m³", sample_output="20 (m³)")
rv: 97.4645 (m³)
